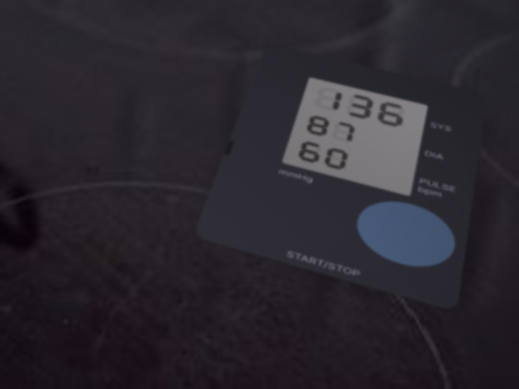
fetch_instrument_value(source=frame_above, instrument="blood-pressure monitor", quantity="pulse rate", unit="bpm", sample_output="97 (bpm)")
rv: 60 (bpm)
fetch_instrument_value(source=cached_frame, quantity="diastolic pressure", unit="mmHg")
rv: 87 (mmHg)
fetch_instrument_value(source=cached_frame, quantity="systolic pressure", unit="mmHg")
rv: 136 (mmHg)
